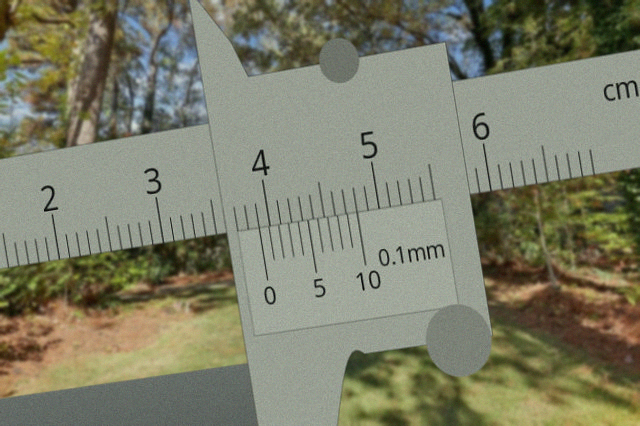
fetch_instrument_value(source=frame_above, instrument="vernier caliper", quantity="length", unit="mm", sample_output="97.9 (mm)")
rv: 39.0 (mm)
